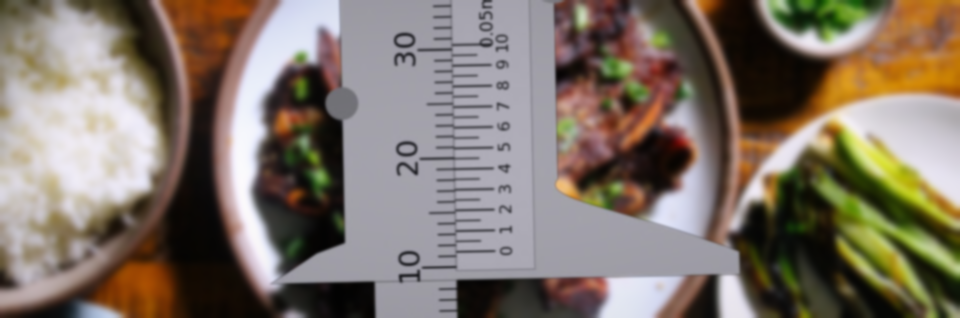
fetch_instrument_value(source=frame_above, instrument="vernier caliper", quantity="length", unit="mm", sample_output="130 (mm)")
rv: 11.4 (mm)
